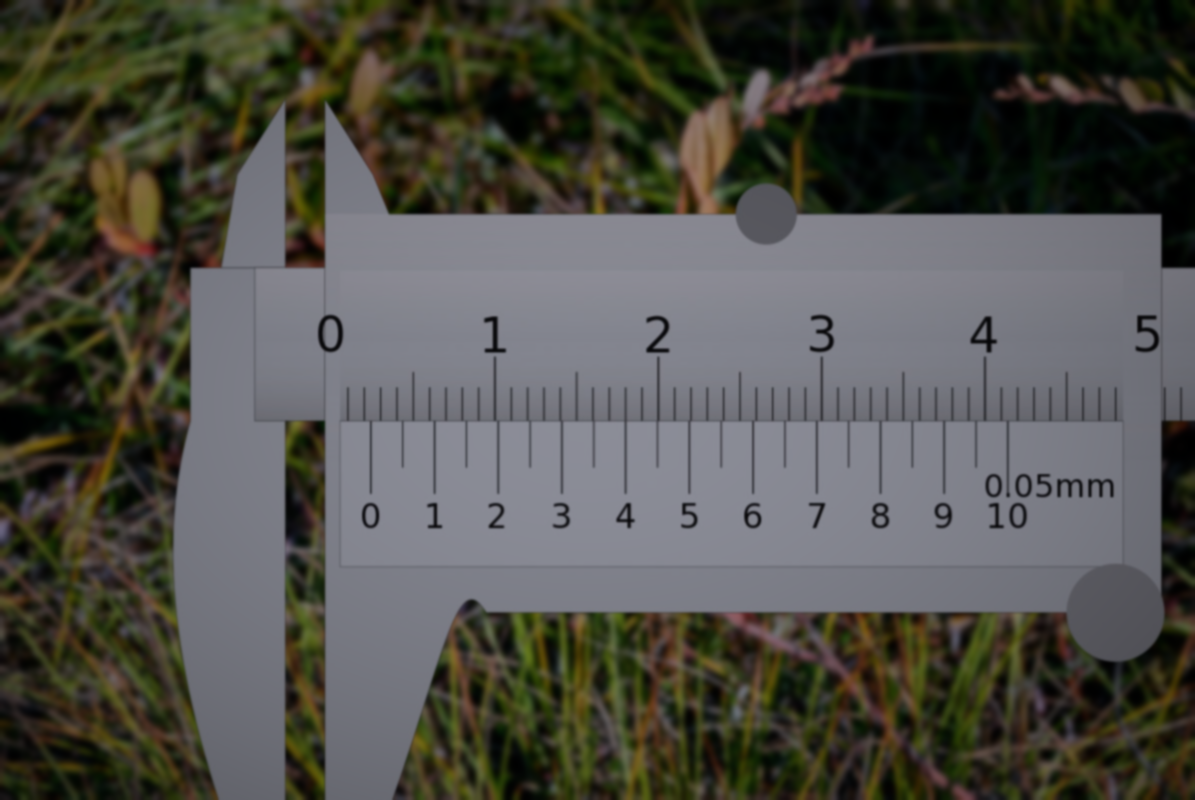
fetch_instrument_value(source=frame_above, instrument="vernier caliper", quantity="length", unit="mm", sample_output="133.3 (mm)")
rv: 2.4 (mm)
